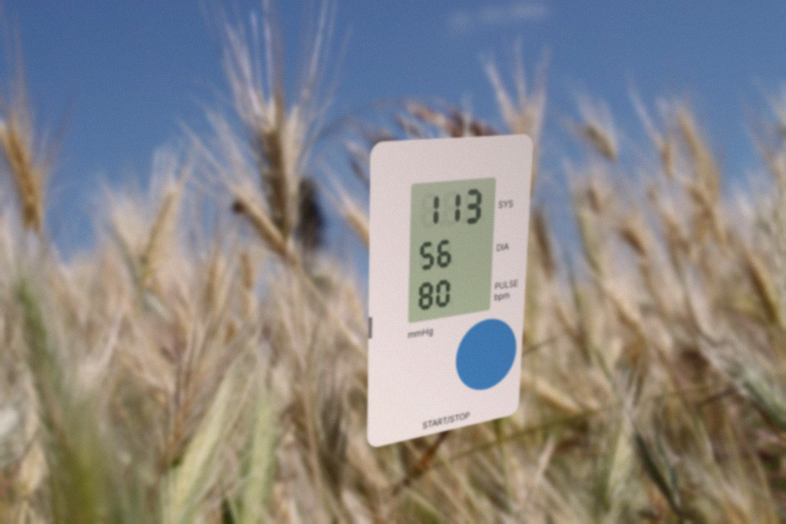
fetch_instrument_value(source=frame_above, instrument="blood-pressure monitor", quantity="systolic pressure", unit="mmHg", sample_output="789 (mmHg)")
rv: 113 (mmHg)
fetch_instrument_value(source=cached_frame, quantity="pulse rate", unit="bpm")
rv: 80 (bpm)
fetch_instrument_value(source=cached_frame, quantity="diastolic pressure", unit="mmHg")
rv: 56 (mmHg)
